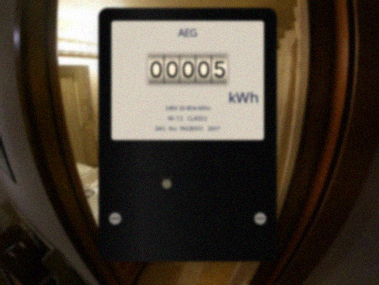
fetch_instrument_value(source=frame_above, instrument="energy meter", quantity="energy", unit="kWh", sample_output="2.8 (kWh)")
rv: 5 (kWh)
